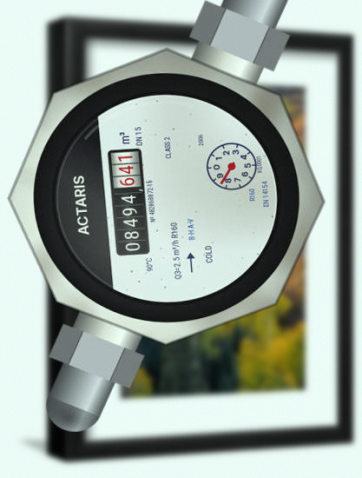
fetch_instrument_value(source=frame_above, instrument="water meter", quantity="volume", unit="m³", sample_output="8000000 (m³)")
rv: 8494.6418 (m³)
